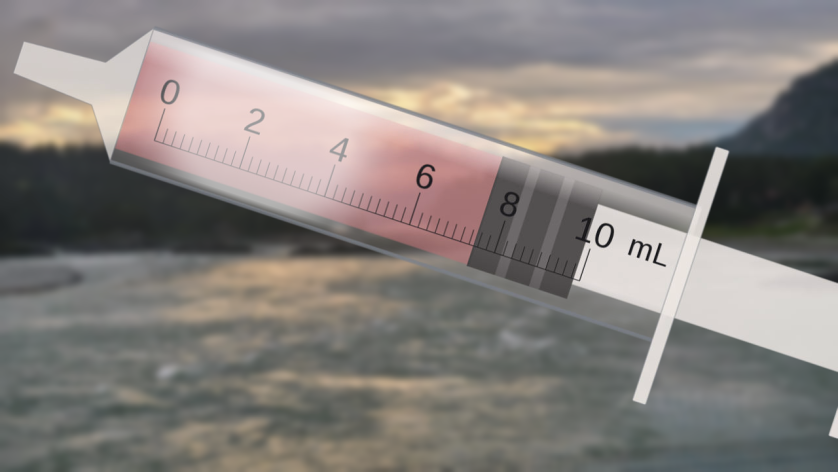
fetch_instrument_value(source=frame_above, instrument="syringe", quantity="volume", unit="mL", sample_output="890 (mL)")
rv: 7.5 (mL)
